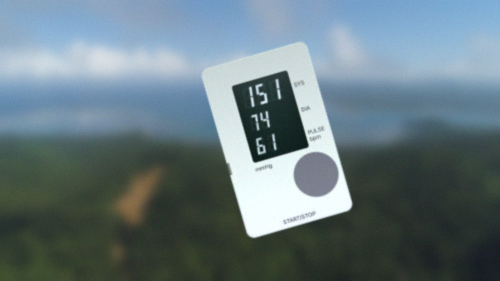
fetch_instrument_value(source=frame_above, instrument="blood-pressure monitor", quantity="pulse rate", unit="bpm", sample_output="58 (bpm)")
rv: 61 (bpm)
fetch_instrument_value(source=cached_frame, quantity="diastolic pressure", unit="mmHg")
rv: 74 (mmHg)
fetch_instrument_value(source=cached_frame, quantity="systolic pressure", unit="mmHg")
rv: 151 (mmHg)
